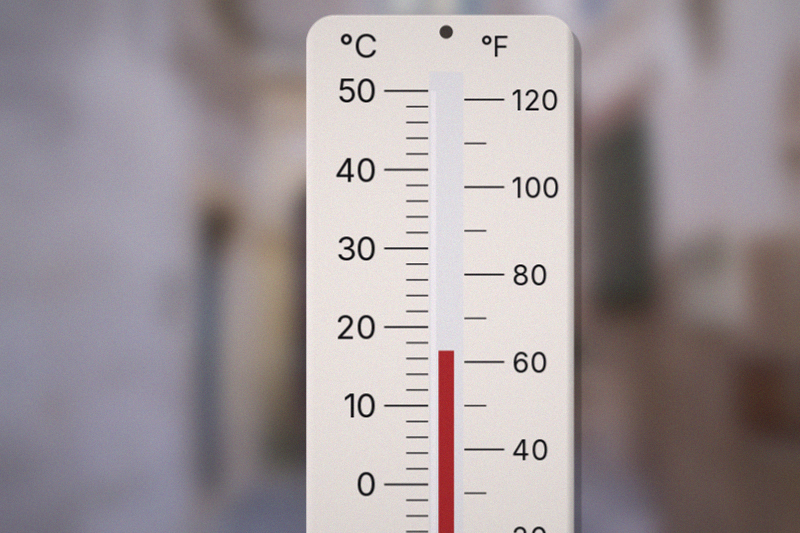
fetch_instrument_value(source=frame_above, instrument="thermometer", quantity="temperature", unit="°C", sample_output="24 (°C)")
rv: 17 (°C)
